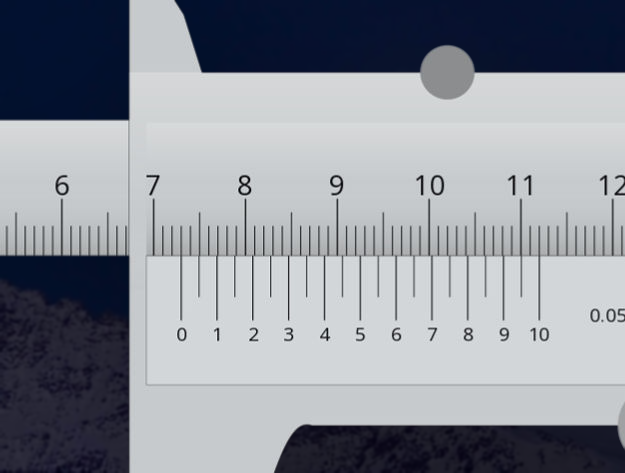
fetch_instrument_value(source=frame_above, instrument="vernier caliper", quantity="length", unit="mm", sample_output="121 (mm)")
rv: 73.0 (mm)
